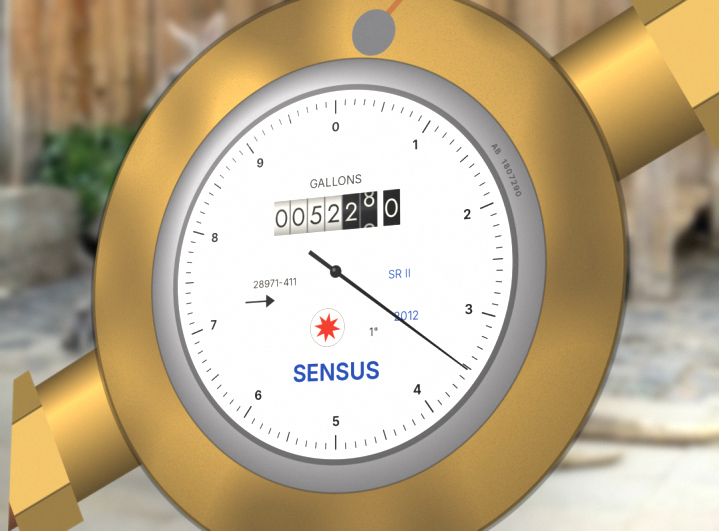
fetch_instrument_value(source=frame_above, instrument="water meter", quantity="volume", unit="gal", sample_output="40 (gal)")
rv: 52283.5 (gal)
